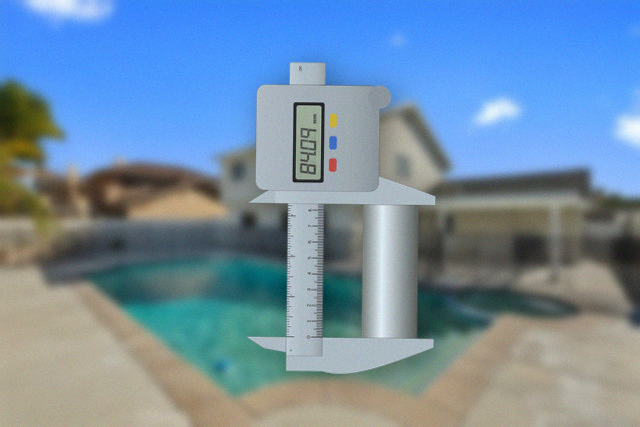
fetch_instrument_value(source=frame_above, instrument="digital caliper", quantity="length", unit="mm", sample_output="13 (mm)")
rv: 84.09 (mm)
